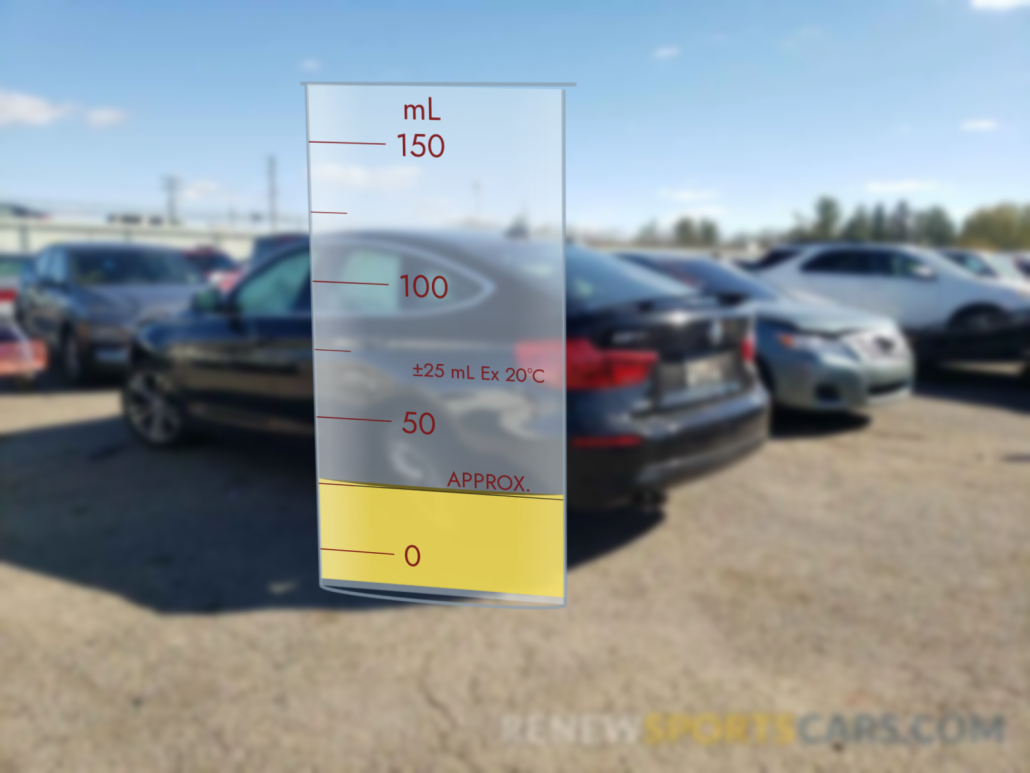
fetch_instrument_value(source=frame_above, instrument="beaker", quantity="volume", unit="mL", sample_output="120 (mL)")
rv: 25 (mL)
